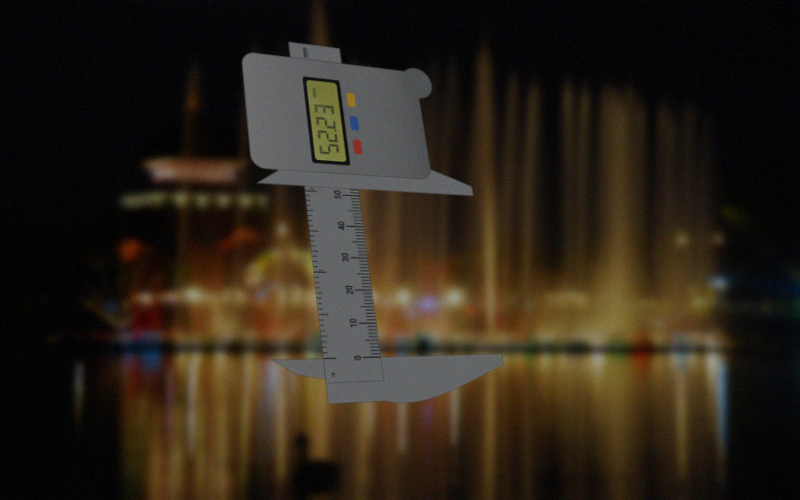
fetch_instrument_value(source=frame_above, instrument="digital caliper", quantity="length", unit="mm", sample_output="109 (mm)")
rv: 52.23 (mm)
